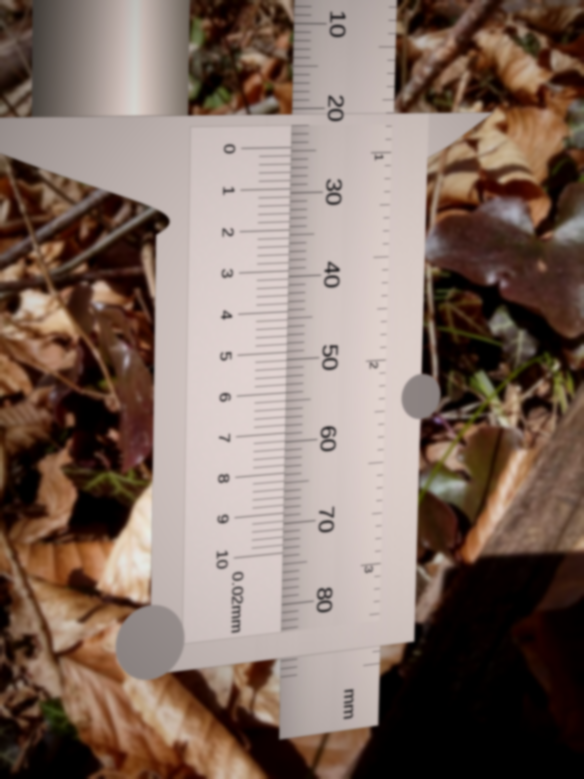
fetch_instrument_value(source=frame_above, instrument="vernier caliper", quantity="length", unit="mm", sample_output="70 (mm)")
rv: 24.6 (mm)
